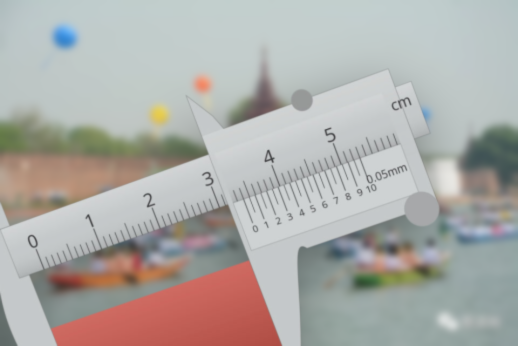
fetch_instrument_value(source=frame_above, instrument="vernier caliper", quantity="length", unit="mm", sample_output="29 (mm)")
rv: 34.0 (mm)
